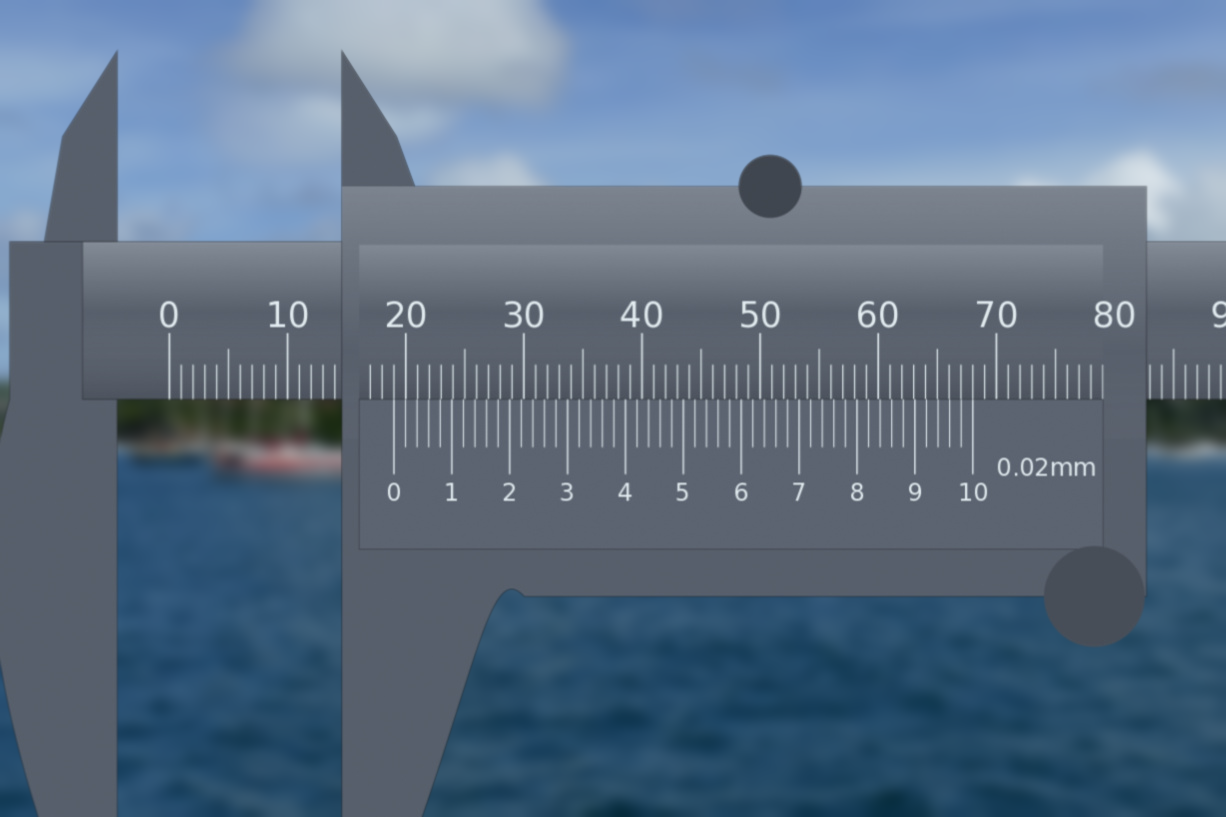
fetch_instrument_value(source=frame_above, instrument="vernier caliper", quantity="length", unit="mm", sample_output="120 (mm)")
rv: 19.0 (mm)
